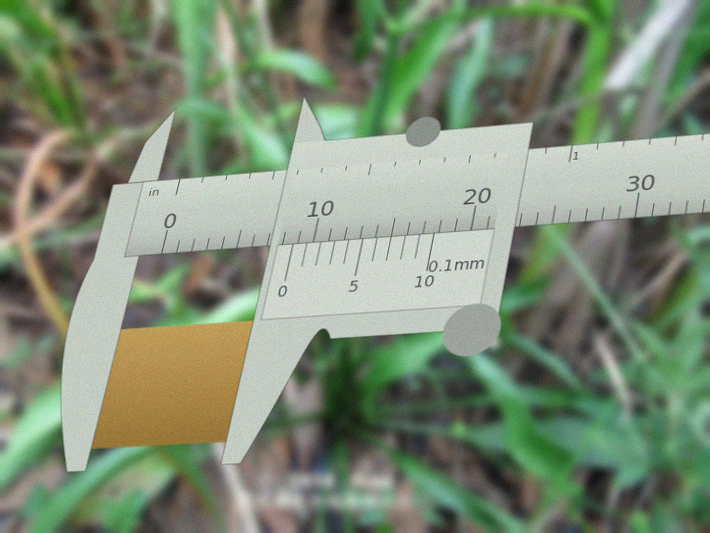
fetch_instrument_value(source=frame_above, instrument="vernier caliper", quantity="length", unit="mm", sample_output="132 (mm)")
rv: 8.7 (mm)
